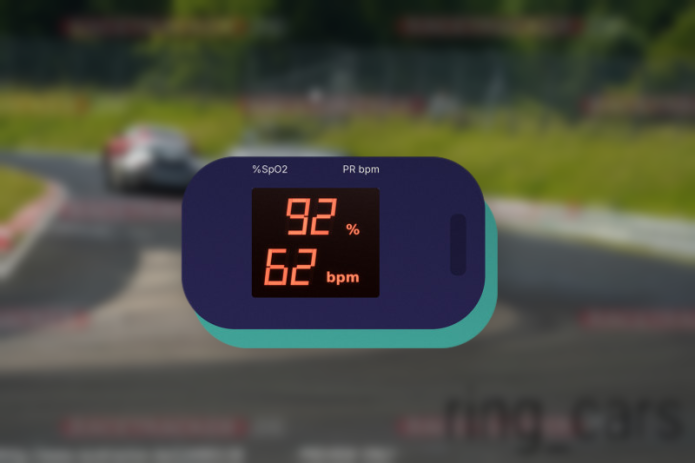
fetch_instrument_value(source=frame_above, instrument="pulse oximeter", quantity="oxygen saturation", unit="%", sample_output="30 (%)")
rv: 92 (%)
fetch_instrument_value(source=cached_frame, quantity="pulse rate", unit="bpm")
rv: 62 (bpm)
